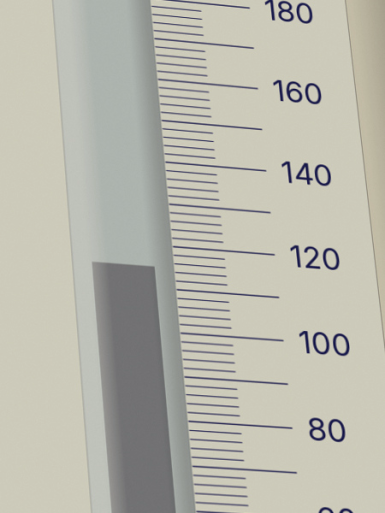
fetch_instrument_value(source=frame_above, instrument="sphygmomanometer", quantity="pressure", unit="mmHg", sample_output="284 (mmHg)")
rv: 115 (mmHg)
